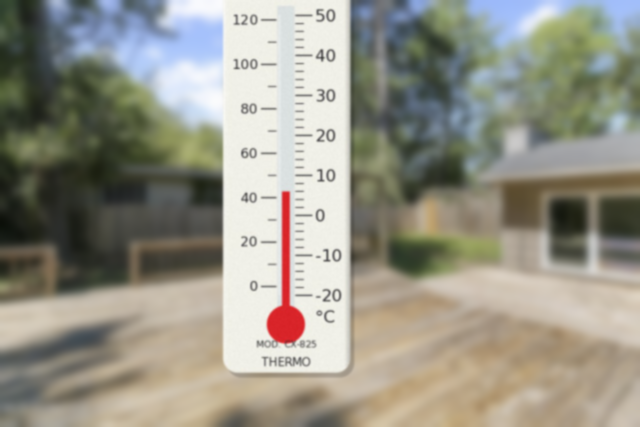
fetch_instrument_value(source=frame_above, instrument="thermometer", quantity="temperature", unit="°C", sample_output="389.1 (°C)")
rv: 6 (°C)
